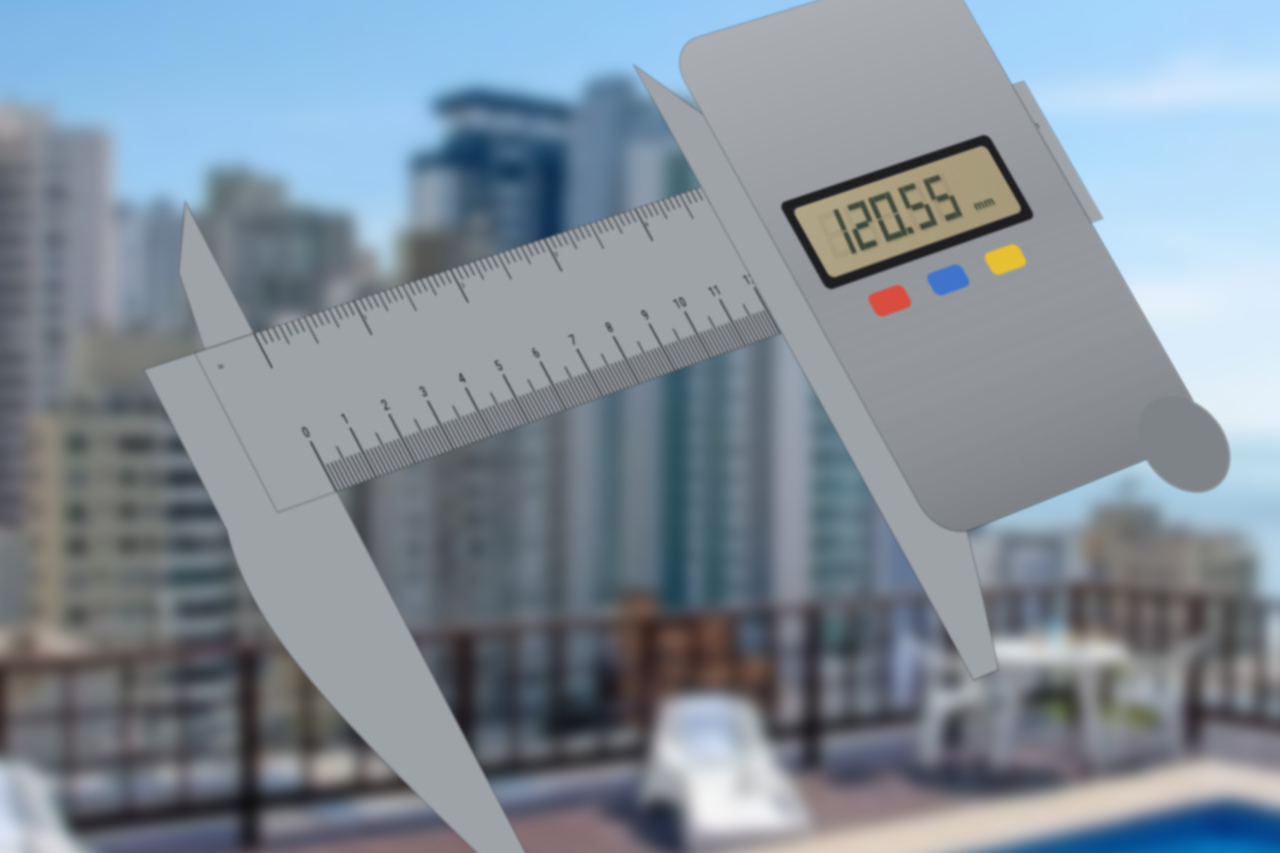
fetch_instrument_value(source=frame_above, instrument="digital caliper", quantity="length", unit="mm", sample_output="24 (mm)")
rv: 120.55 (mm)
